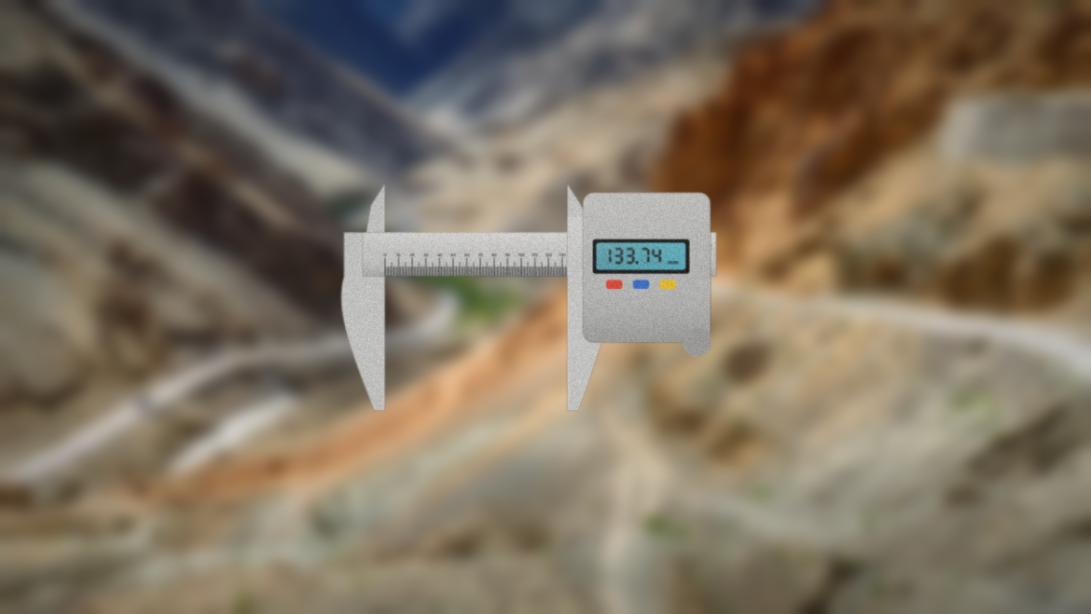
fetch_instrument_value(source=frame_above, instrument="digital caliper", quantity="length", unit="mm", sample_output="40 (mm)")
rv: 133.74 (mm)
